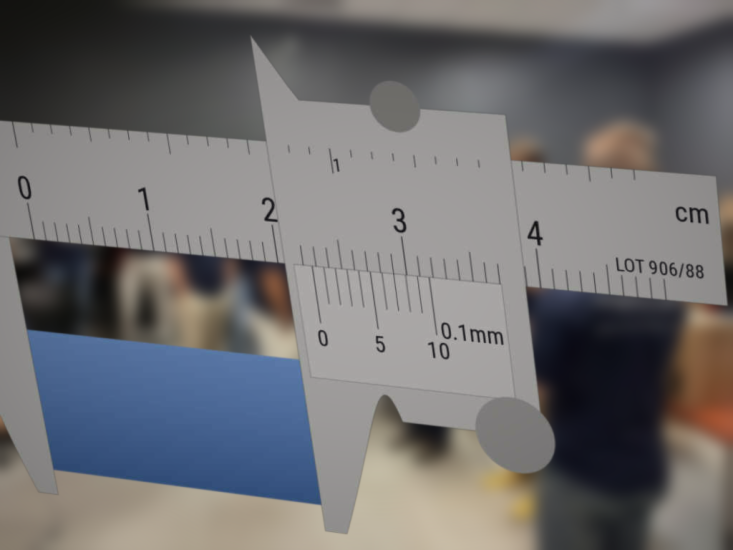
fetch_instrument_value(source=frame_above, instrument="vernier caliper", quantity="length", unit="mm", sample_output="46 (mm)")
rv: 22.7 (mm)
